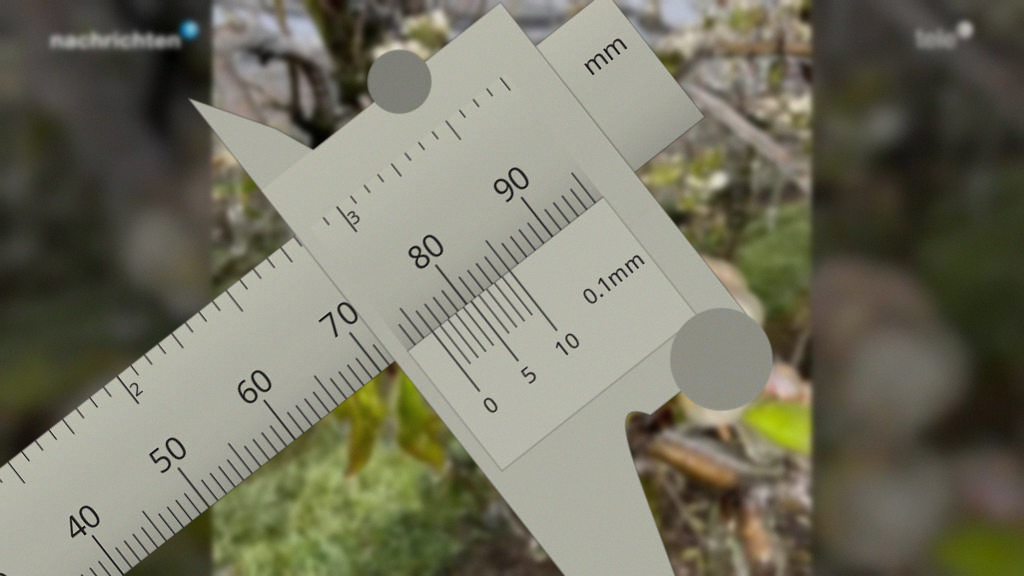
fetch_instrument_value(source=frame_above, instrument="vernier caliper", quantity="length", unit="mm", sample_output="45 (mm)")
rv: 76.0 (mm)
